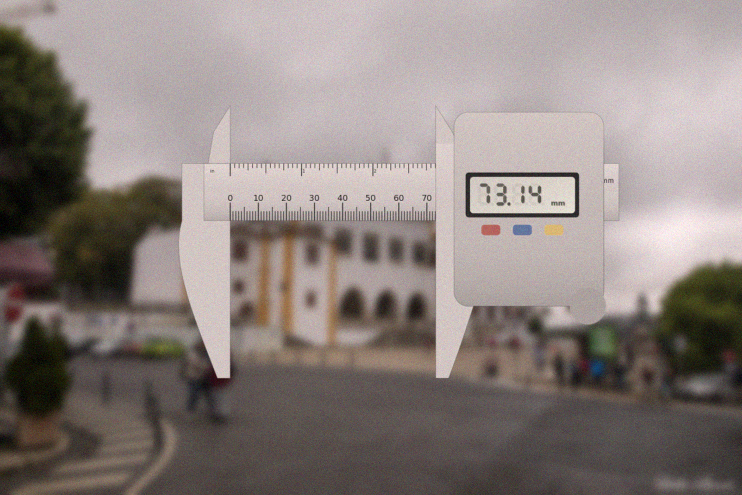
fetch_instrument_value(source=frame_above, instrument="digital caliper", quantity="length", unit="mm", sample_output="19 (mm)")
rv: 73.14 (mm)
